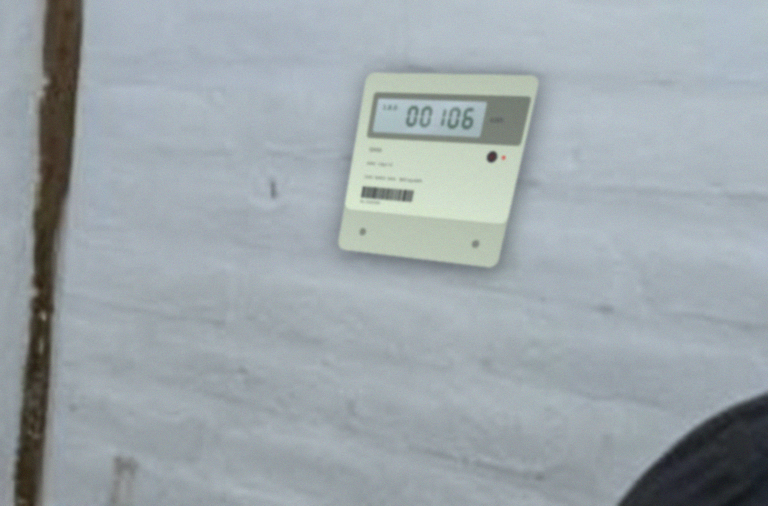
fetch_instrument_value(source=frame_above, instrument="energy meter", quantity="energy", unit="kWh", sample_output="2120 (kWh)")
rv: 106 (kWh)
